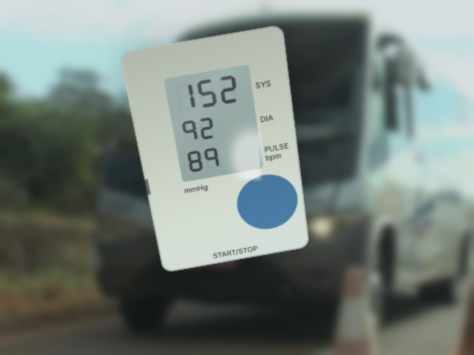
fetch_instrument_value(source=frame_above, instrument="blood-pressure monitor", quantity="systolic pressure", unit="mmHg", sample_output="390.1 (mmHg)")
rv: 152 (mmHg)
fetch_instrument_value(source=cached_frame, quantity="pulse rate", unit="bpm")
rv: 89 (bpm)
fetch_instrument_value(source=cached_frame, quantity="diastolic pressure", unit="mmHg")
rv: 92 (mmHg)
